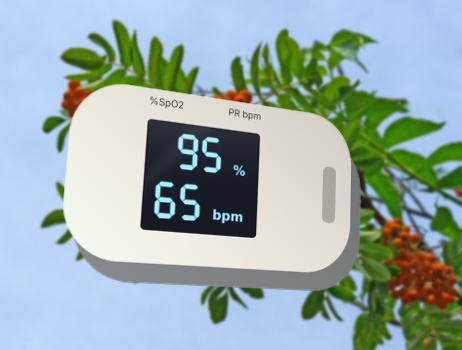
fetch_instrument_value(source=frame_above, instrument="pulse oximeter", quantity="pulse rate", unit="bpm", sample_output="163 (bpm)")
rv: 65 (bpm)
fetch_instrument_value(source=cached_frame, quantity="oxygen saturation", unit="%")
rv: 95 (%)
